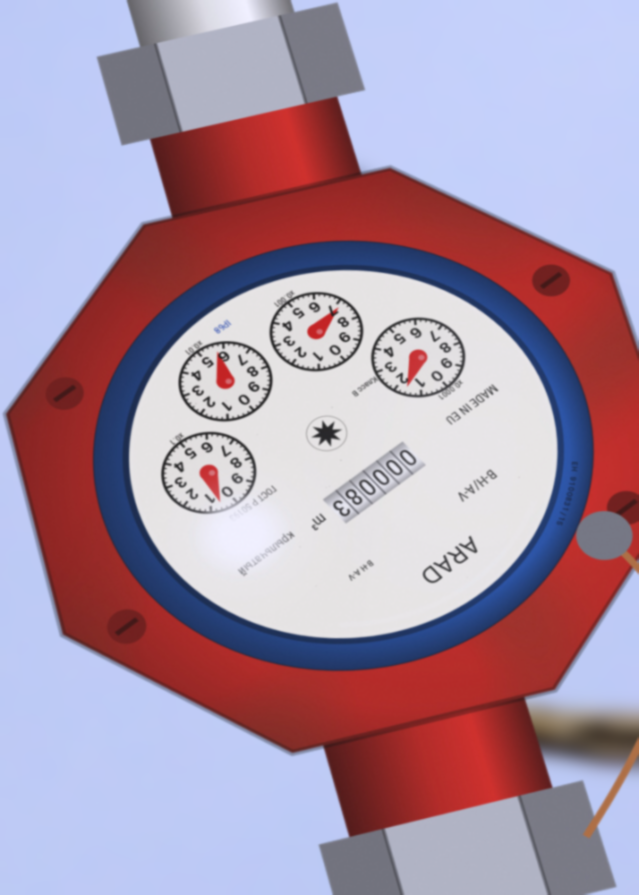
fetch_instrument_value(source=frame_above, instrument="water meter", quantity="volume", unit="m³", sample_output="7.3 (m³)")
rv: 83.0571 (m³)
